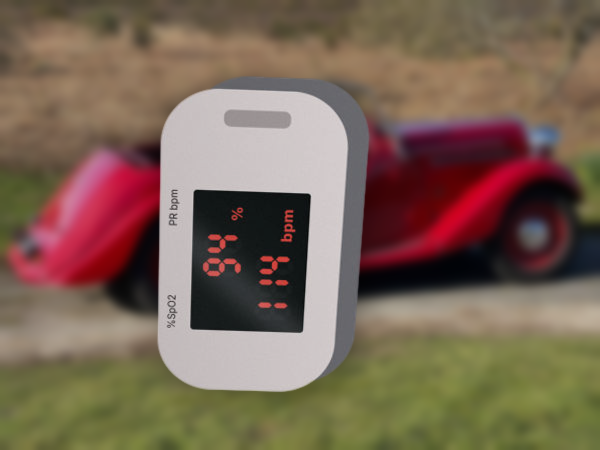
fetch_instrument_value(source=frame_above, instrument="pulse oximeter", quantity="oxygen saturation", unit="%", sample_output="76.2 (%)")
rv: 94 (%)
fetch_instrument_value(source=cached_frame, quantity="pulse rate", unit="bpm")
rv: 114 (bpm)
